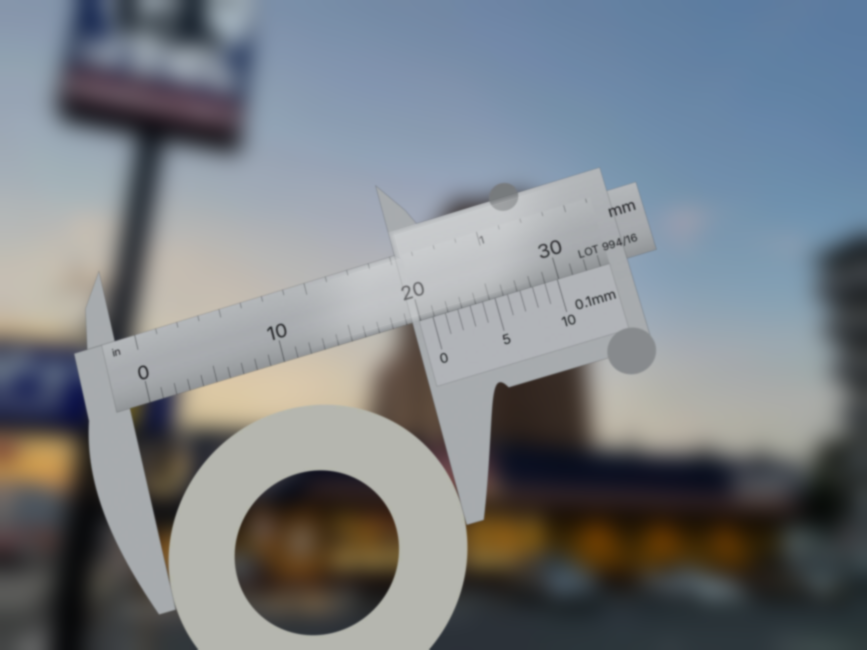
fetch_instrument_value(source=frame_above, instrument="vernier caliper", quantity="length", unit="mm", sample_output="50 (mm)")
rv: 20.9 (mm)
